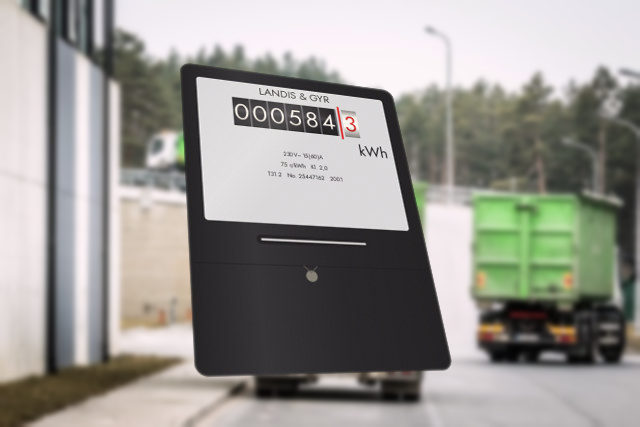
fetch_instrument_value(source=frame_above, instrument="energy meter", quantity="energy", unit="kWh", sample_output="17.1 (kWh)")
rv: 584.3 (kWh)
